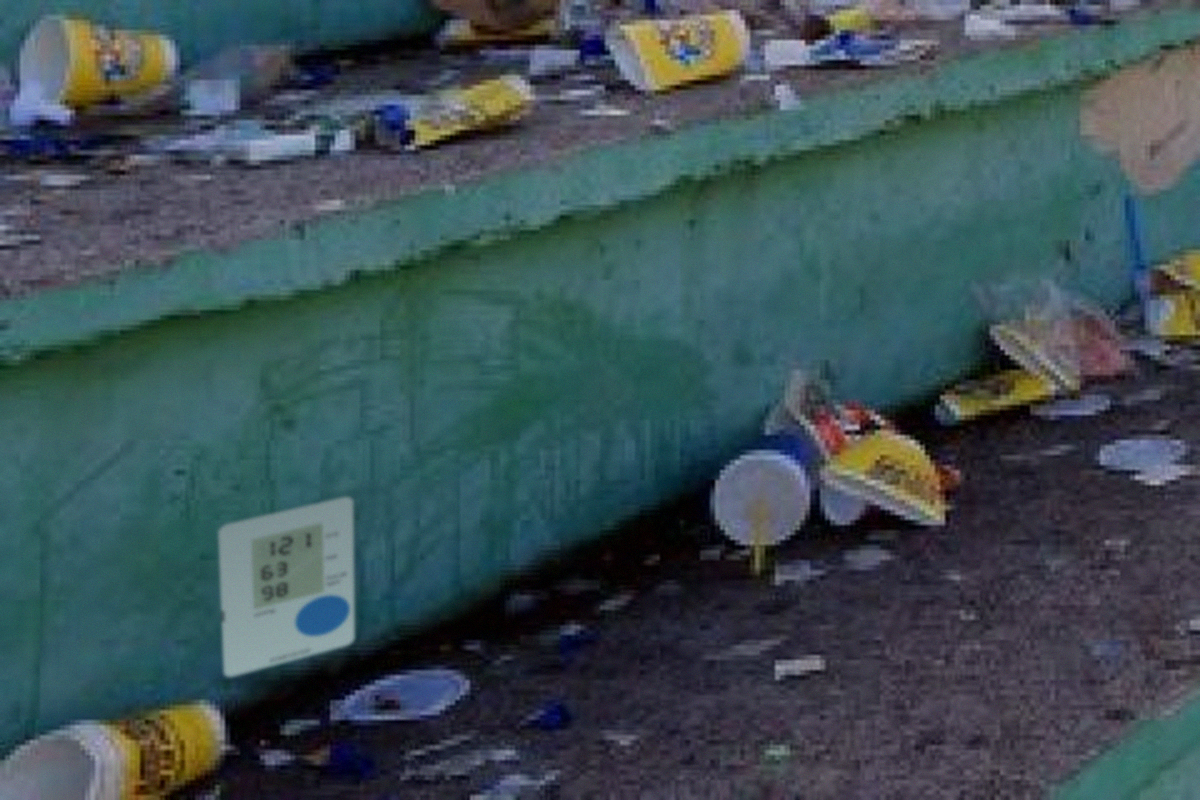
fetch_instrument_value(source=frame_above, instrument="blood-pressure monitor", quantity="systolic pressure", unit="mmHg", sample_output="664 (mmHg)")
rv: 121 (mmHg)
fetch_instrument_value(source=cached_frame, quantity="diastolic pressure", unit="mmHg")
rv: 63 (mmHg)
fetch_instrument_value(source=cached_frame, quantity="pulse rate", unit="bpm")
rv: 98 (bpm)
